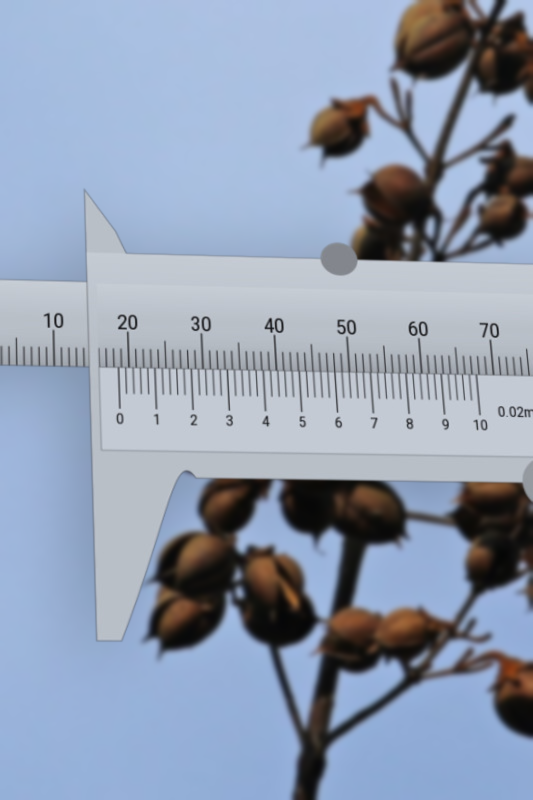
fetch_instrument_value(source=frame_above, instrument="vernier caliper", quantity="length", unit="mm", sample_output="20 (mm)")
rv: 18.6 (mm)
